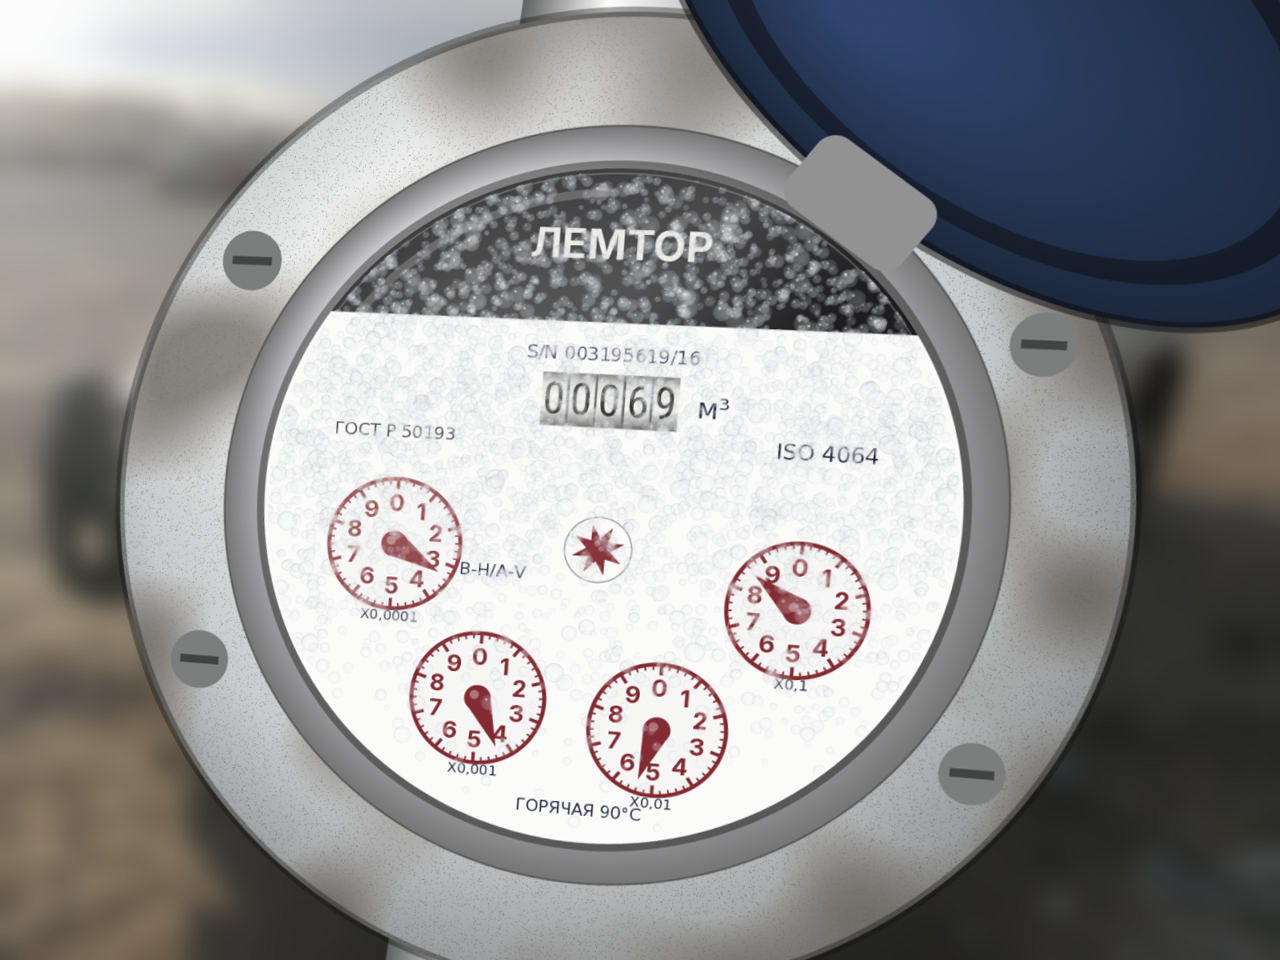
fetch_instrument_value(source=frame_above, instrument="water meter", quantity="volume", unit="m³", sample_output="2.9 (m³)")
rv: 69.8543 (m³)
